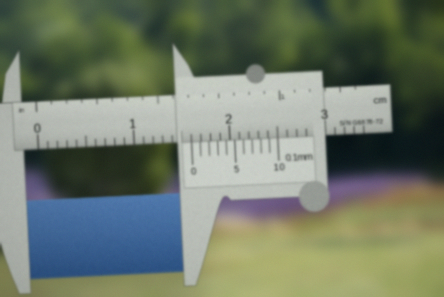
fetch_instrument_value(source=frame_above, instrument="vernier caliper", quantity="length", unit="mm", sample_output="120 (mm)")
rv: 16.0 (mm)
